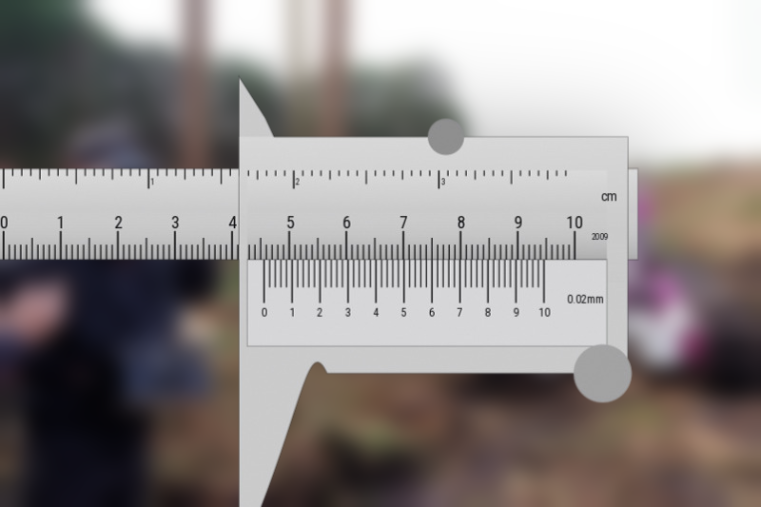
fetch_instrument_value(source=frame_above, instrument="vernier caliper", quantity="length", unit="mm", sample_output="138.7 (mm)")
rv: 45.6 (mm)
